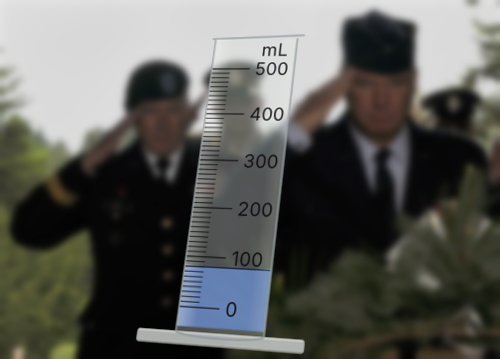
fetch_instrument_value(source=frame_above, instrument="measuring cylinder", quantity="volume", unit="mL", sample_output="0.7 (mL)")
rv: 80 (mL)
